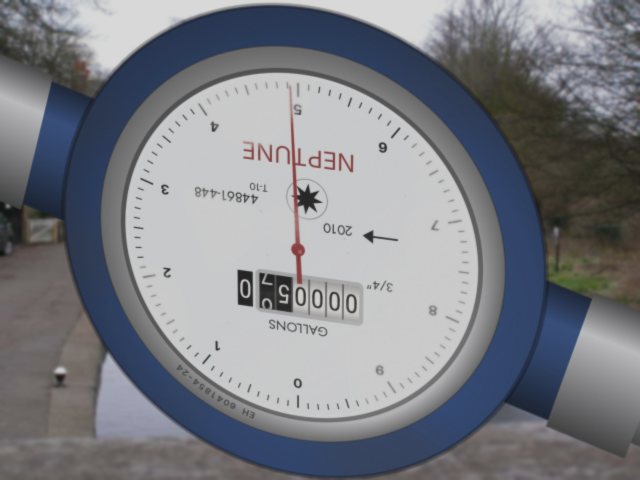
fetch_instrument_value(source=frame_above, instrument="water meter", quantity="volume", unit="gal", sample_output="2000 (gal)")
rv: 564.9 (gal)
